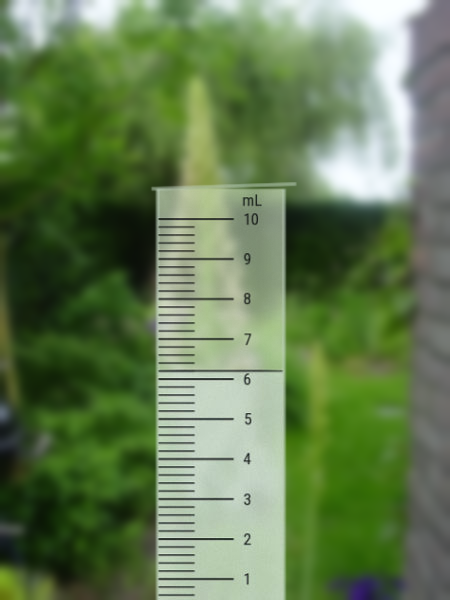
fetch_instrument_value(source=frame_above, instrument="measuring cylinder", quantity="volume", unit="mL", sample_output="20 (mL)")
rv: 6.2 (mL)
